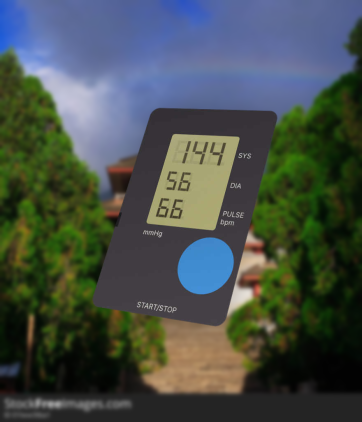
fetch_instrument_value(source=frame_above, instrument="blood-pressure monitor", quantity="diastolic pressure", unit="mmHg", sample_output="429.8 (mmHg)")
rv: 56 (mmHg)
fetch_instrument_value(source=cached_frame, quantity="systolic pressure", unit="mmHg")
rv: 144 (mmHg)
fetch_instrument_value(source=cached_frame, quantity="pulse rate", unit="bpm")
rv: 66 (bpm)
